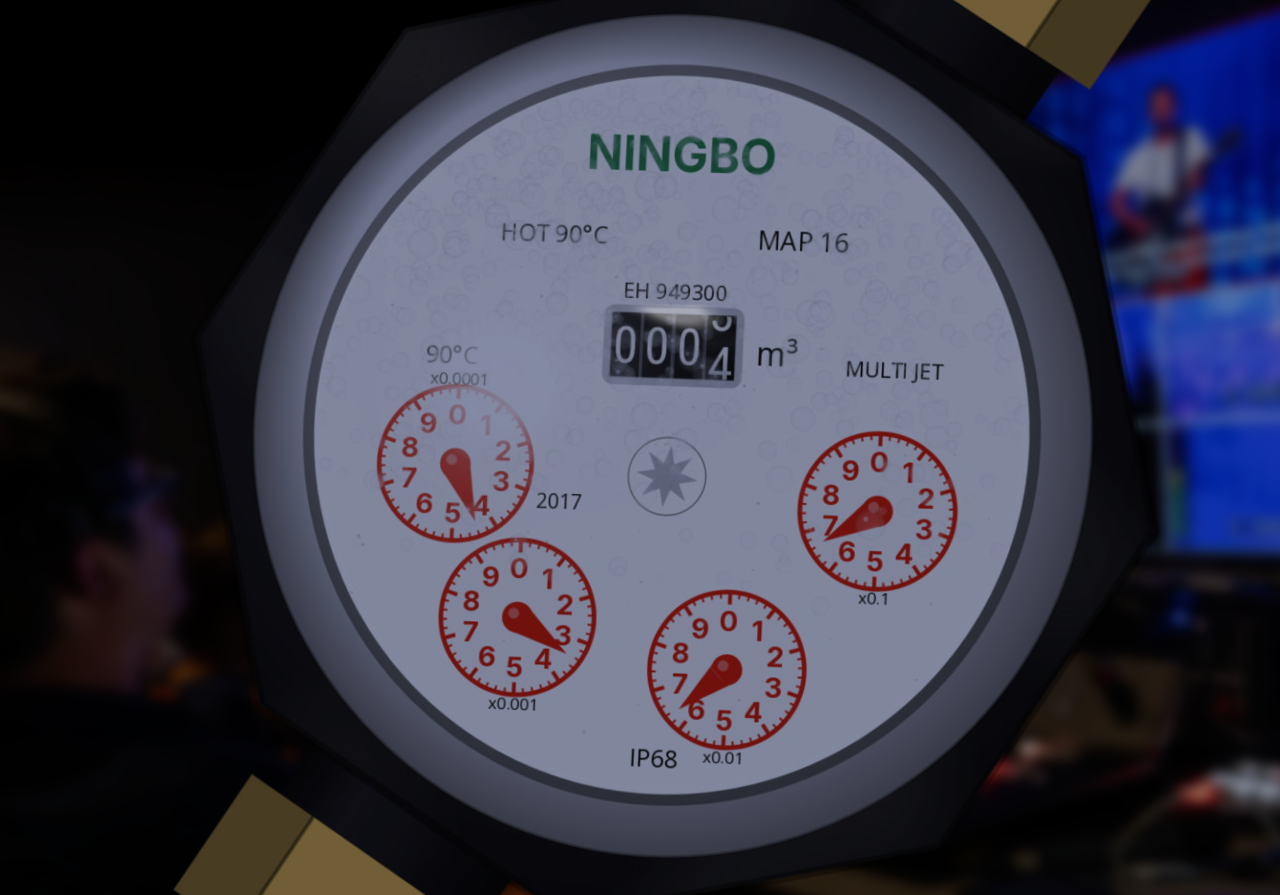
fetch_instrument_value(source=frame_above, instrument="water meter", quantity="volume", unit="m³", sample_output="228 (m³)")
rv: 3.6634 (m³)
